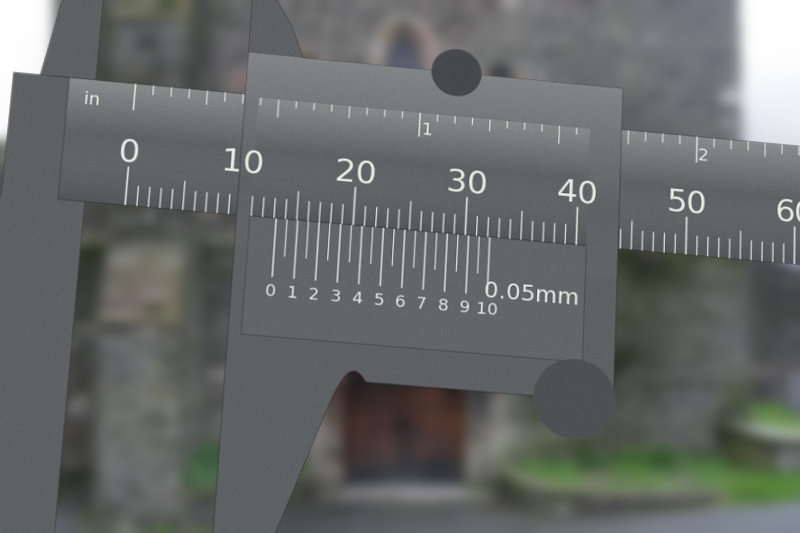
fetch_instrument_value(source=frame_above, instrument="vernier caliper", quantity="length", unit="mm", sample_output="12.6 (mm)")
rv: 13.2 (mm)
